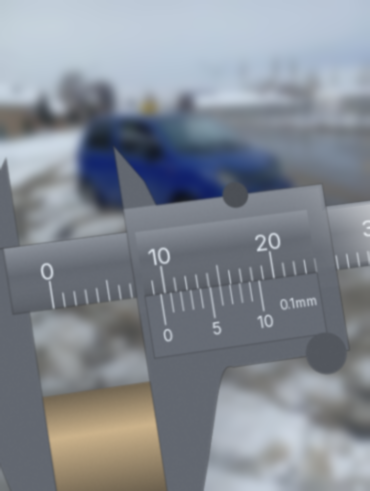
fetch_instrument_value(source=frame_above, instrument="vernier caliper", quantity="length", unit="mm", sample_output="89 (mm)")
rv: 9.6 (mm)
